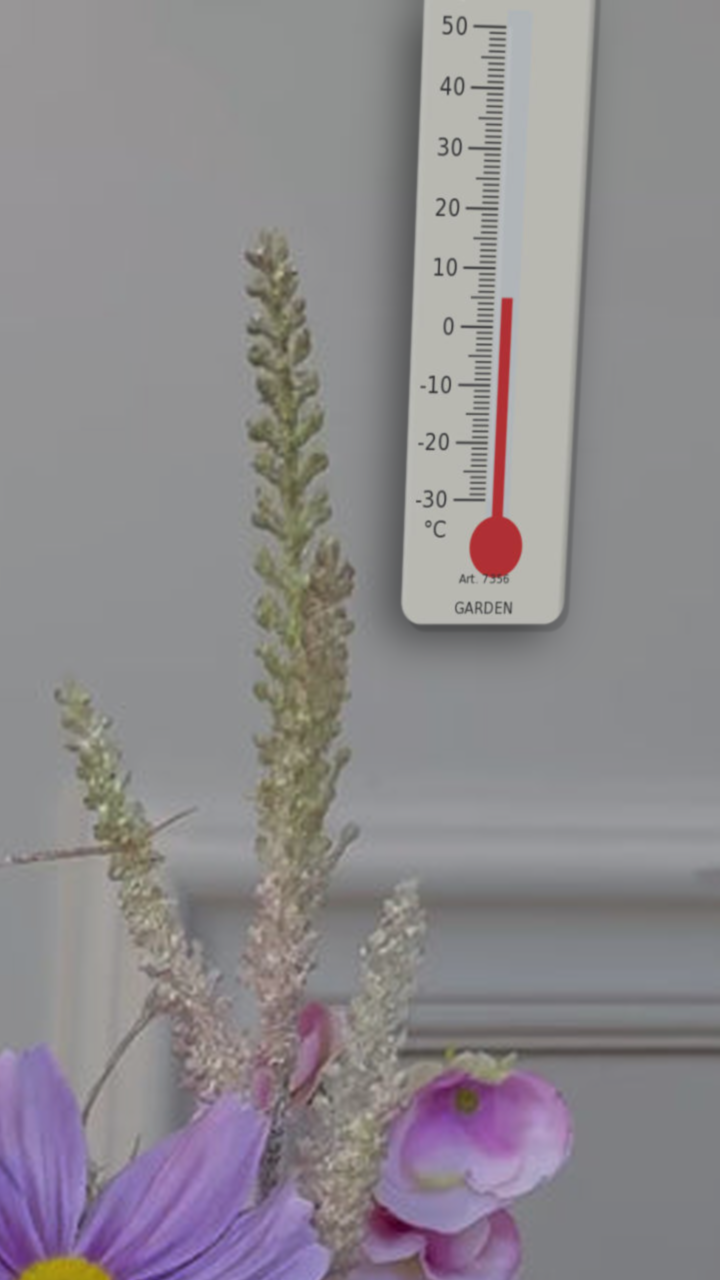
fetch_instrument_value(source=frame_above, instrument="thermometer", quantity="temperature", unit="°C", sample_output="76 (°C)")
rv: 5 (°C)
